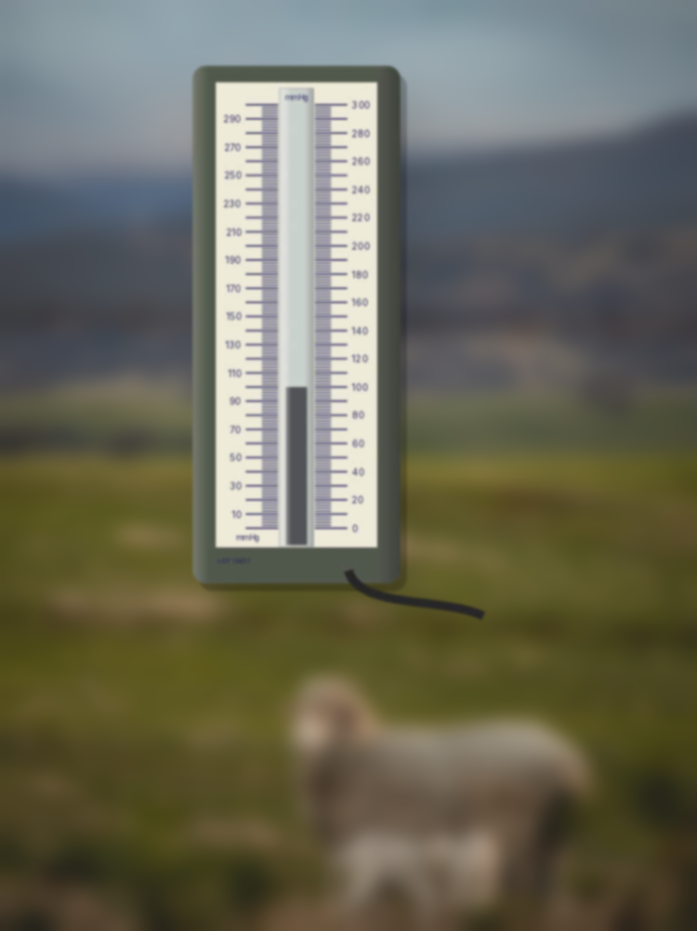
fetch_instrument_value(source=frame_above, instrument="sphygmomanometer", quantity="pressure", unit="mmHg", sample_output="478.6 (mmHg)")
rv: 100 (mmHg)
